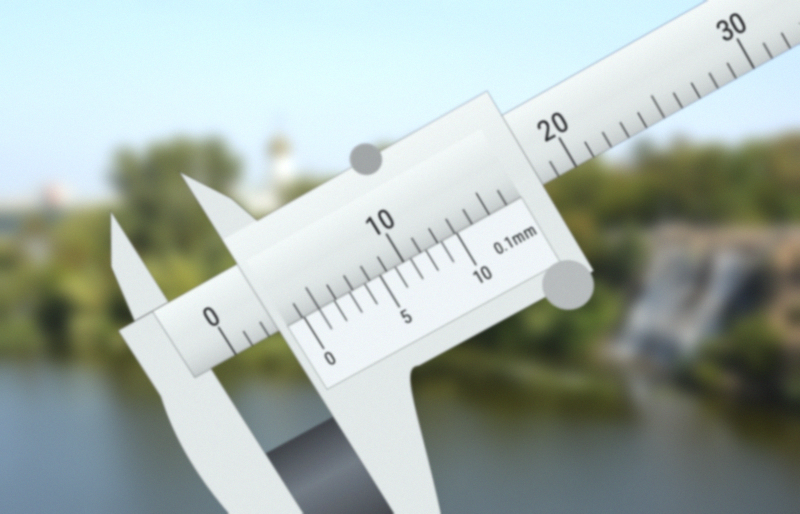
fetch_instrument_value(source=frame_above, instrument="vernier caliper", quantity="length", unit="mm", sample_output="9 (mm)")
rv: 4.1 (mm)
